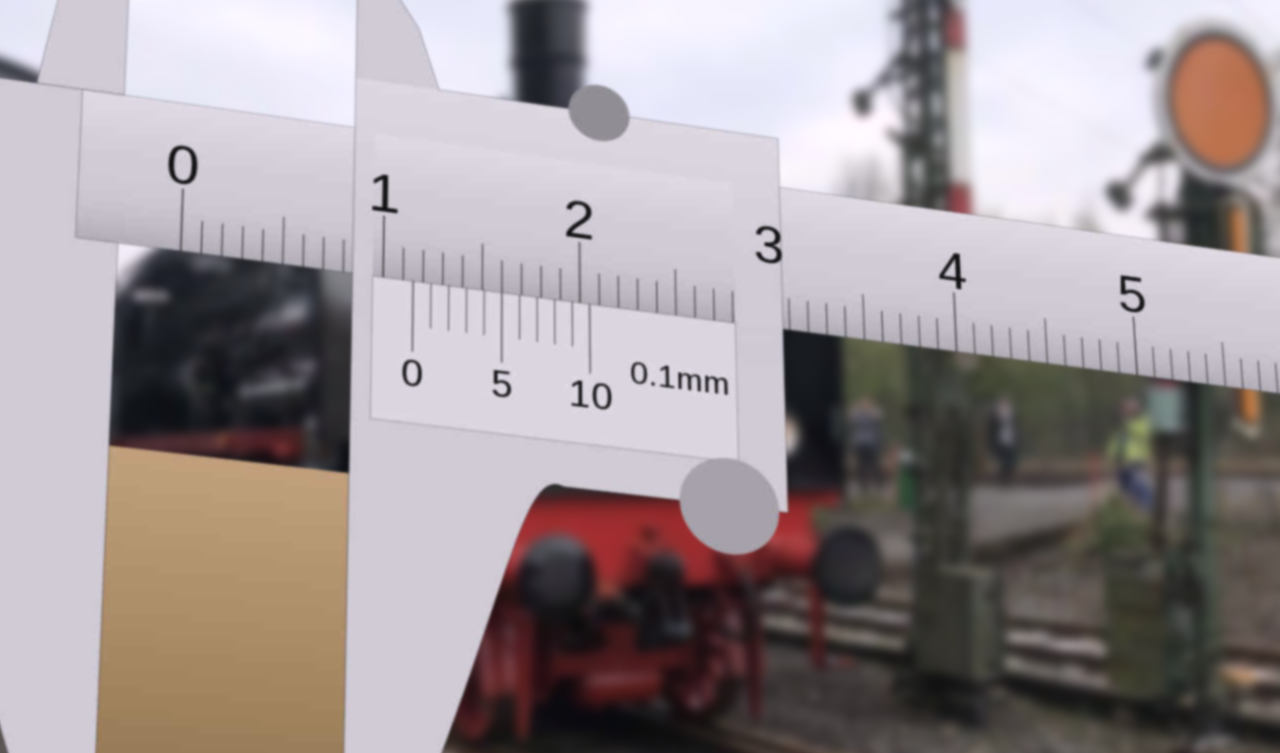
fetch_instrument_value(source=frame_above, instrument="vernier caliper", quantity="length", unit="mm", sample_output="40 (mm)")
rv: 11.5 (mm)
